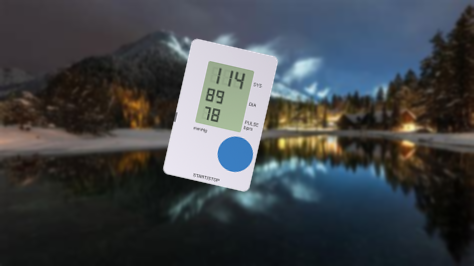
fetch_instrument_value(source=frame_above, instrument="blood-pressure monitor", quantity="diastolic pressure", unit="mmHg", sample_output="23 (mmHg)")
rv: 89 (mmHg)
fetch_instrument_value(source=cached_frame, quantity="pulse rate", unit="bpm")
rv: 78 (bpm)
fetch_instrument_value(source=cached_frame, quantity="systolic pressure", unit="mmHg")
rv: 114 (mmHg)
